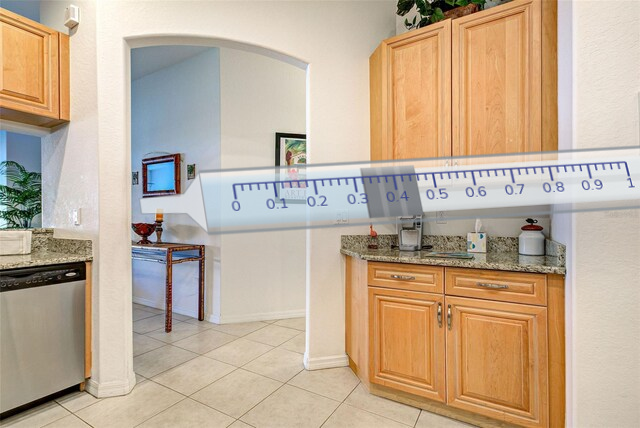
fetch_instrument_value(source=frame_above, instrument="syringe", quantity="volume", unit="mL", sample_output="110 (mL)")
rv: 0.32 (mL)
